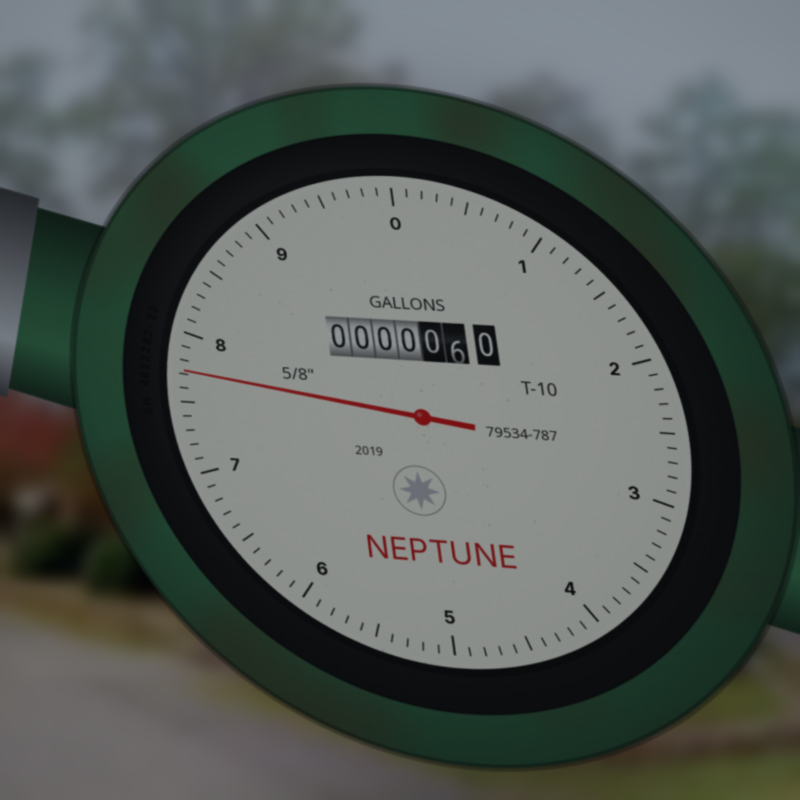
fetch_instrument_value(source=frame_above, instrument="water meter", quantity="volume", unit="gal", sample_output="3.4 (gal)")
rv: 57.7 (gal)
